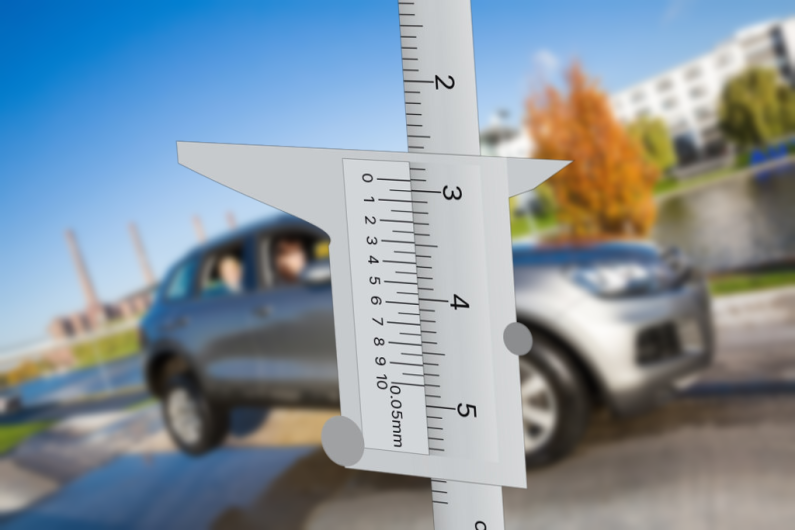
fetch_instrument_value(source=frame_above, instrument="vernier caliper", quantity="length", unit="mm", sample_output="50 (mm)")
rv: 29.1 (mm)
